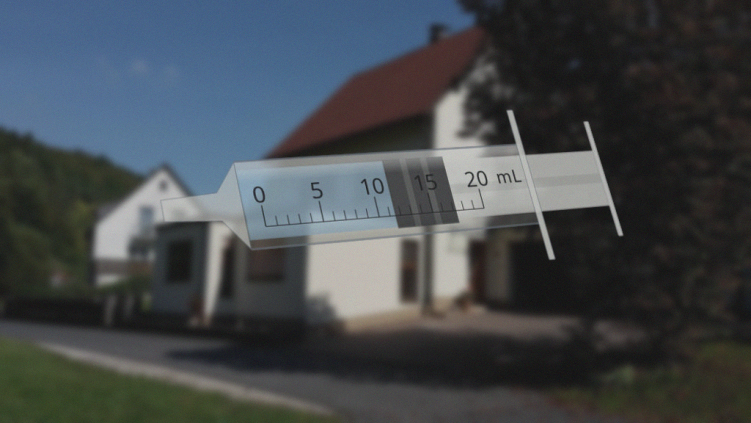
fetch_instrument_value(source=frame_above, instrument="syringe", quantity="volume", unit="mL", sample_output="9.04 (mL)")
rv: 11.5 (mL)
